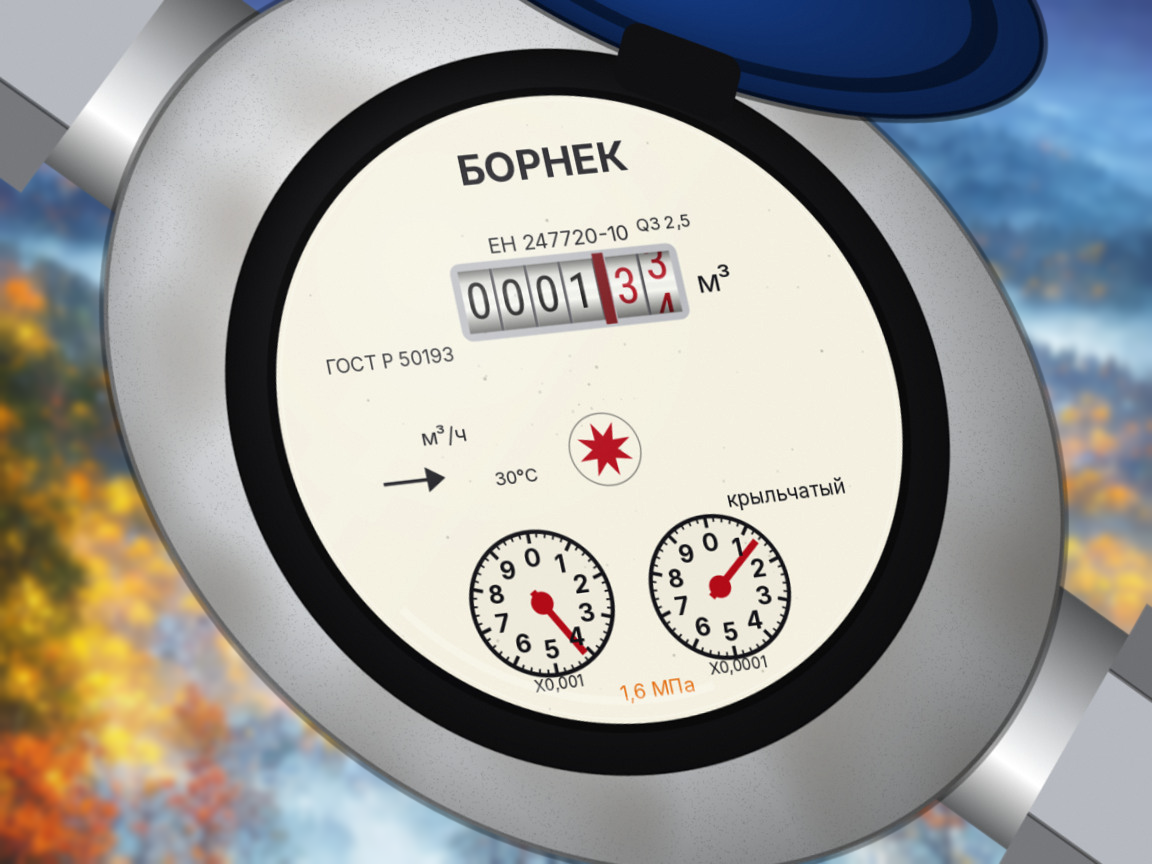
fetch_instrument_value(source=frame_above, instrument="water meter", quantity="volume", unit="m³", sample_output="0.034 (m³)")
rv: 1.3341 (m³)
